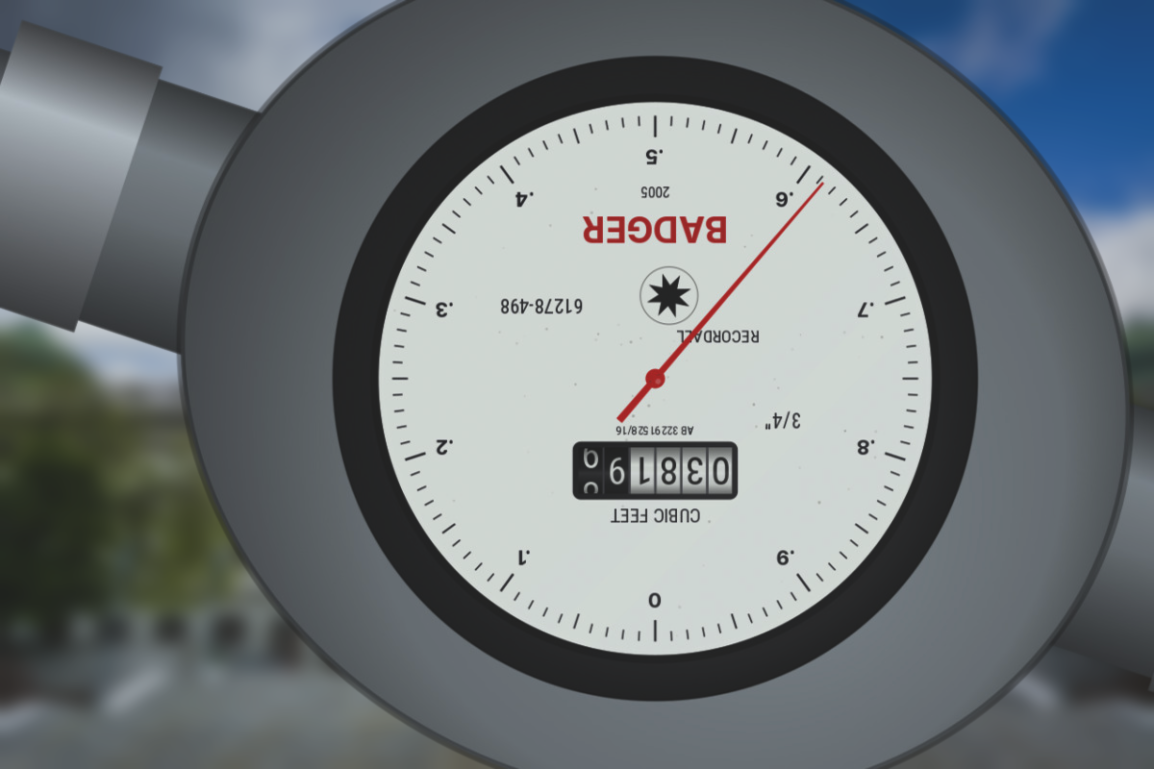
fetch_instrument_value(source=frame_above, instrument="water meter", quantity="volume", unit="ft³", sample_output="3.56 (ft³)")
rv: 38198.61 (ft³)
